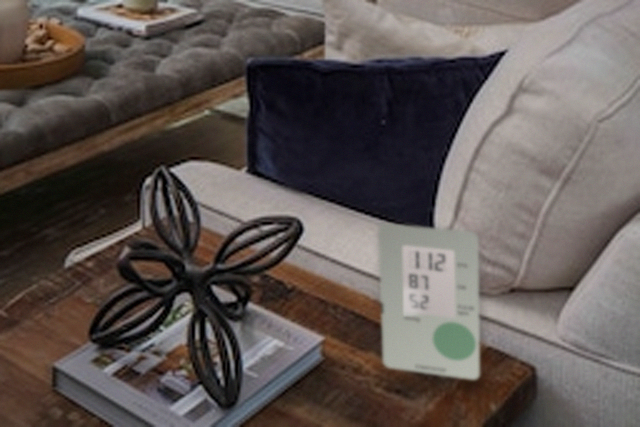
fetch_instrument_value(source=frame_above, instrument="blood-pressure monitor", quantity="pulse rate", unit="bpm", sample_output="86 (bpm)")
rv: 52 (bpm)
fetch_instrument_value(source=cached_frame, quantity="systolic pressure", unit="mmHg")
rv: 112 (mmHg)
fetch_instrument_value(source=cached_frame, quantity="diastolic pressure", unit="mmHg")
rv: 87 (mmHg)
